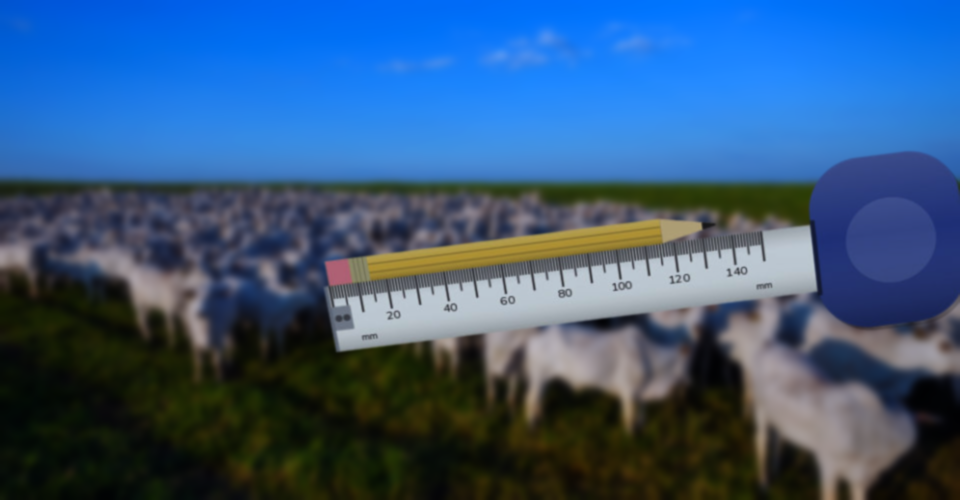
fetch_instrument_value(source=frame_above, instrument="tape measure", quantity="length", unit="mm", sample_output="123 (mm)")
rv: 135 (mm)
